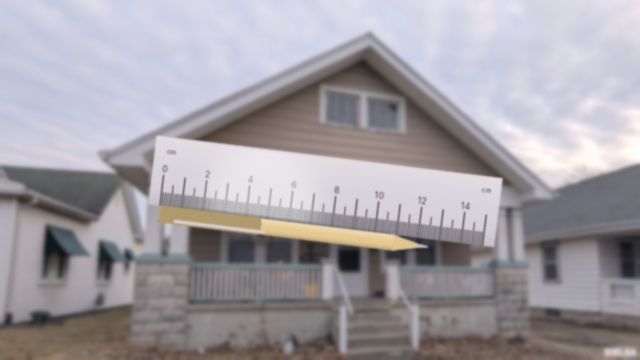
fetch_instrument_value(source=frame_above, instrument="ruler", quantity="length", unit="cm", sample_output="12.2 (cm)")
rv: 12.5 (cm)
